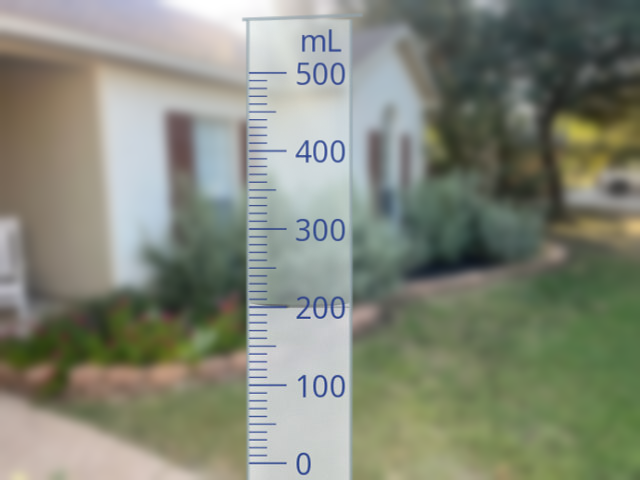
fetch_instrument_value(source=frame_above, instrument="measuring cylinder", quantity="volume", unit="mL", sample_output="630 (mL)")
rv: 200 (mL)
